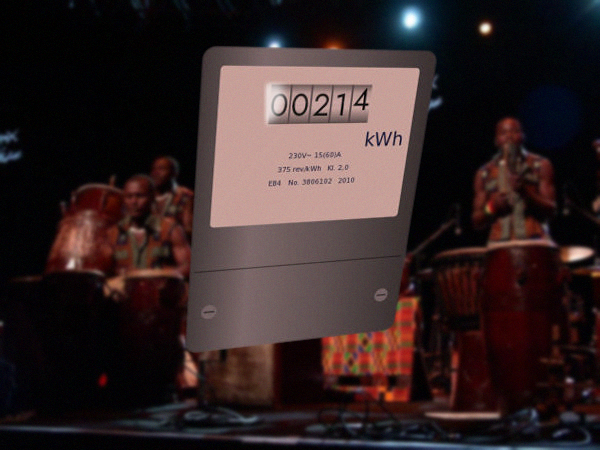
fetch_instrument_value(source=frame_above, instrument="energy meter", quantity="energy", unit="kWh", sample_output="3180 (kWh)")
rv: 214 (kWh)
